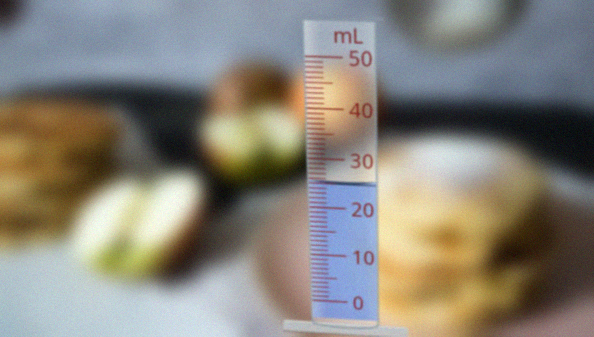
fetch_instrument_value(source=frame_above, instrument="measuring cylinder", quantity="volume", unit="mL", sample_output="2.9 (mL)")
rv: 25 (mL)
